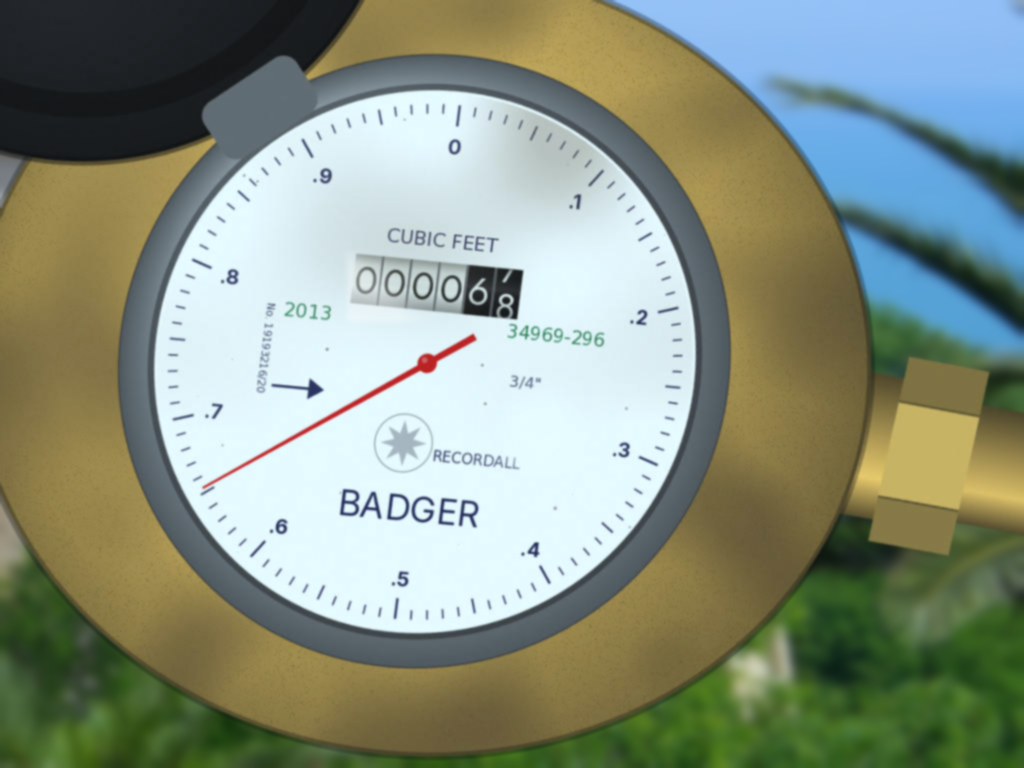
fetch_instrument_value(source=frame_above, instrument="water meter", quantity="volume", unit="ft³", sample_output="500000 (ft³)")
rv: 67.65 (ft³)
